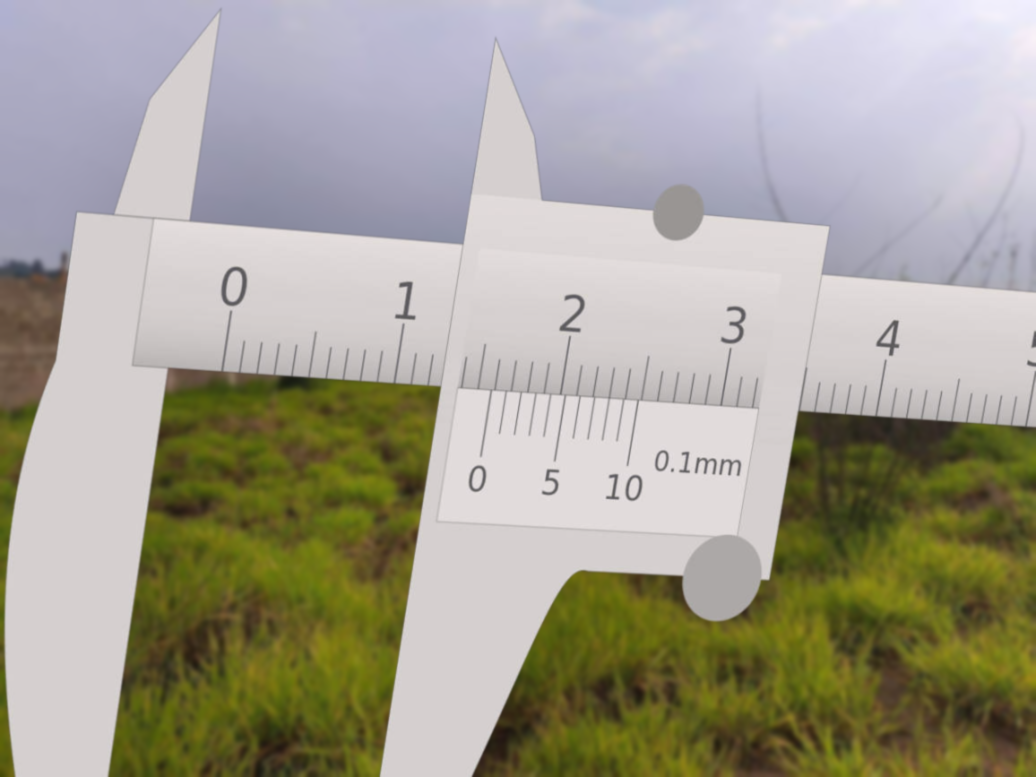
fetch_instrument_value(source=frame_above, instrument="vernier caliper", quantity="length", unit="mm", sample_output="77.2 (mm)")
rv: 15.8 (mm)
